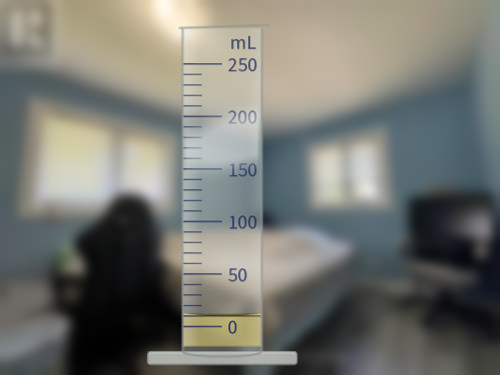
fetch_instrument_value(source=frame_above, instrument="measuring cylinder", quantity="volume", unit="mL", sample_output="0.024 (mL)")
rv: 10 (mL)
